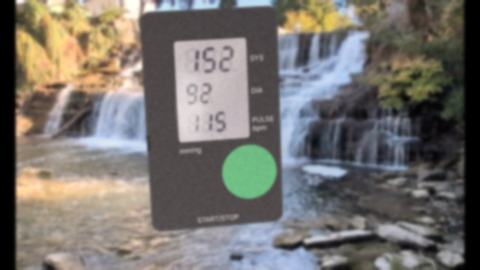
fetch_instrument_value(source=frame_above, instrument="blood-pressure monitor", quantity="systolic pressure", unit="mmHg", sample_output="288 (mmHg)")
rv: 152 (mmHg)
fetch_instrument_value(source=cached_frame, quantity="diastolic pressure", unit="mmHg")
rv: 92 (mmHg)
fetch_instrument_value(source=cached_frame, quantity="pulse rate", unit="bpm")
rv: 115 (bpm)
